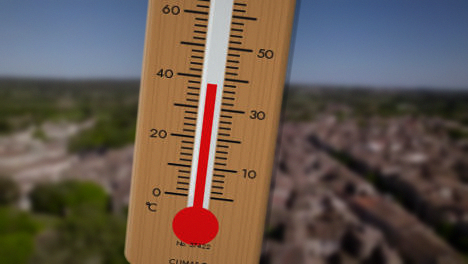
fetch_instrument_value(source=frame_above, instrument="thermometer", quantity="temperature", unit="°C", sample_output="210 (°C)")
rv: 38 (°C)
